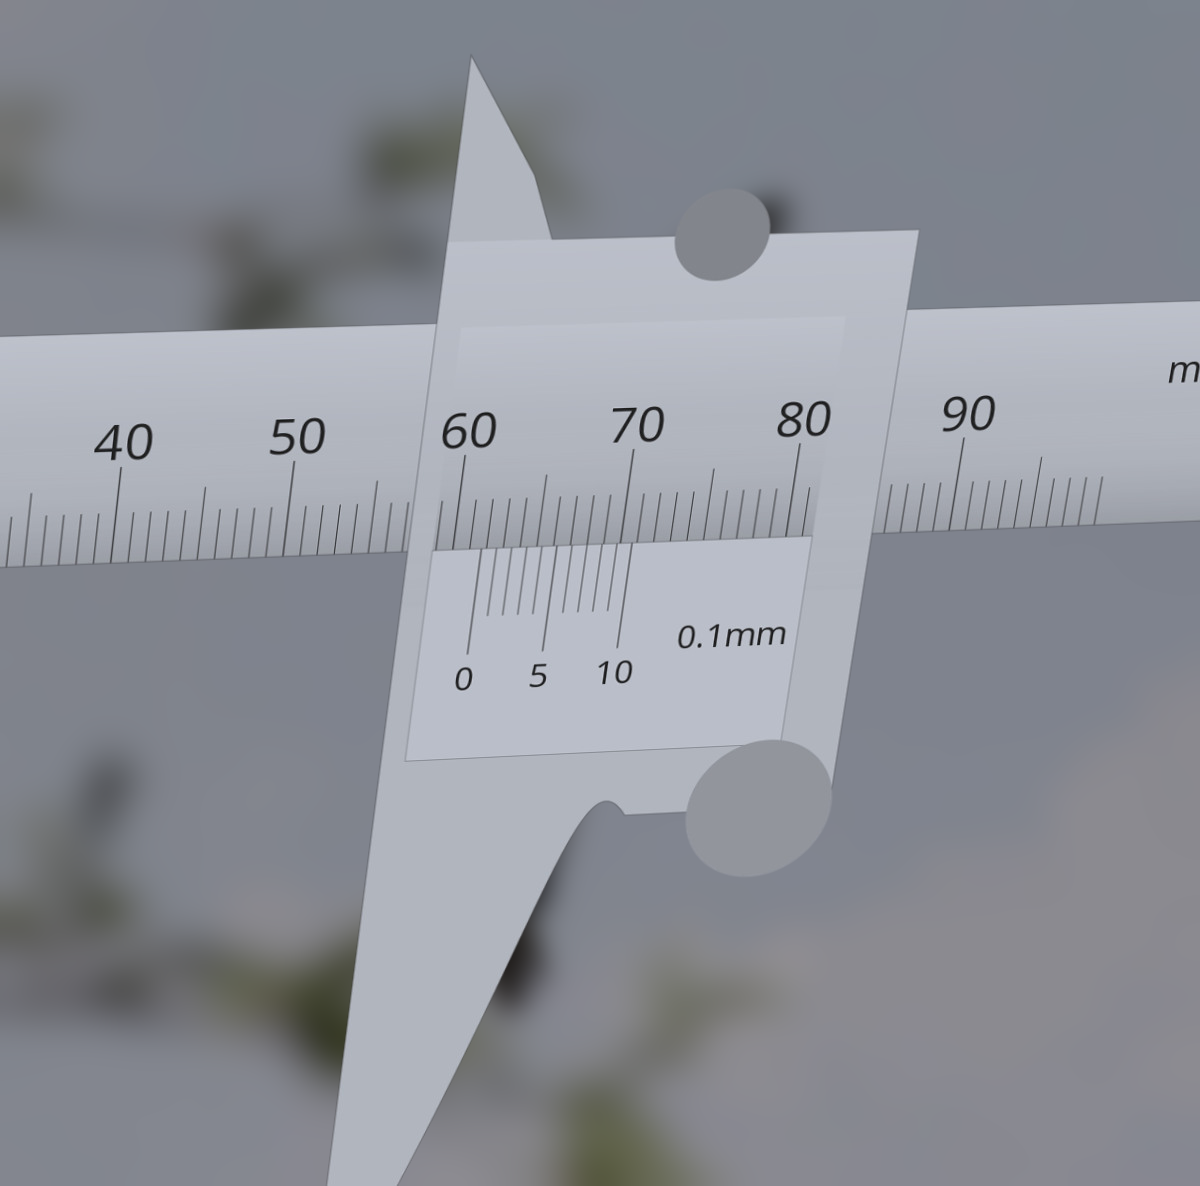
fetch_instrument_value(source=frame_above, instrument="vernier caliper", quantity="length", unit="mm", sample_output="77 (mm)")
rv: 61.7 (mm)
